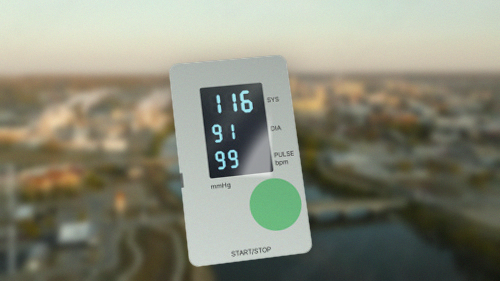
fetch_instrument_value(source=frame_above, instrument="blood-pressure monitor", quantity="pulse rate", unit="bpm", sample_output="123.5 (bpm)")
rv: 99 (bpm)
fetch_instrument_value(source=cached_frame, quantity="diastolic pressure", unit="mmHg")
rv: 91 (mmHg)
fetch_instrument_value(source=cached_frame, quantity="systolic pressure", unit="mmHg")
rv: 116 (mmHg)
